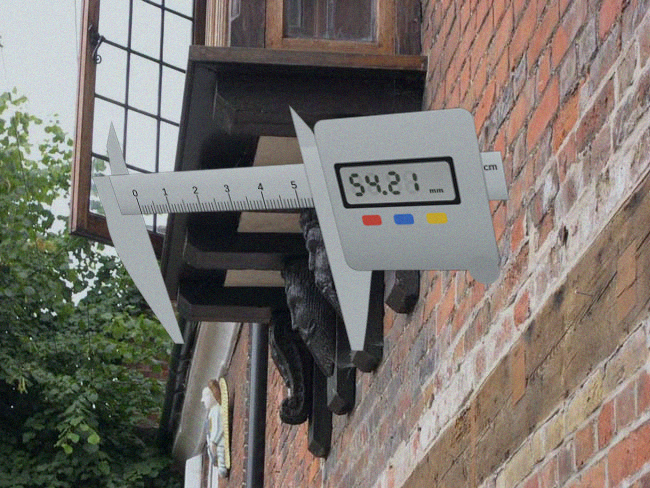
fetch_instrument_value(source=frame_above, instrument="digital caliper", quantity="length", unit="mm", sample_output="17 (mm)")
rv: 54.21 (mm)
